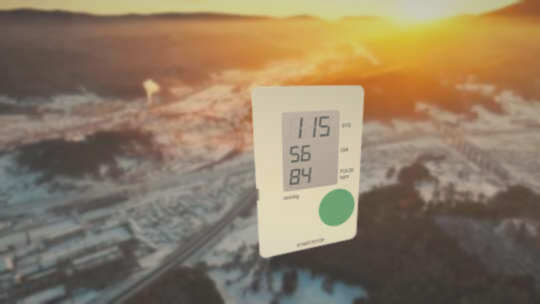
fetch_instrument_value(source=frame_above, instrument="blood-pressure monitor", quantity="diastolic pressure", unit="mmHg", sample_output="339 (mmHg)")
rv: 56 (mmHg)
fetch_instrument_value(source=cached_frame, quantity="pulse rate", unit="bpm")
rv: 84 (bpm)
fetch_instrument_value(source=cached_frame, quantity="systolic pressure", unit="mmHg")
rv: 115 (mmHg)
